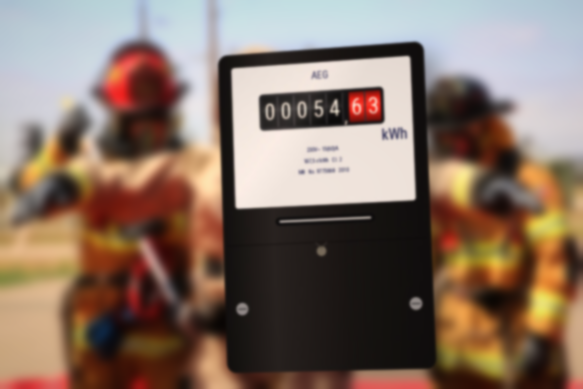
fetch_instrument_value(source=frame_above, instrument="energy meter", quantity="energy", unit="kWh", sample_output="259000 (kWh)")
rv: 54.63 (kWh)
